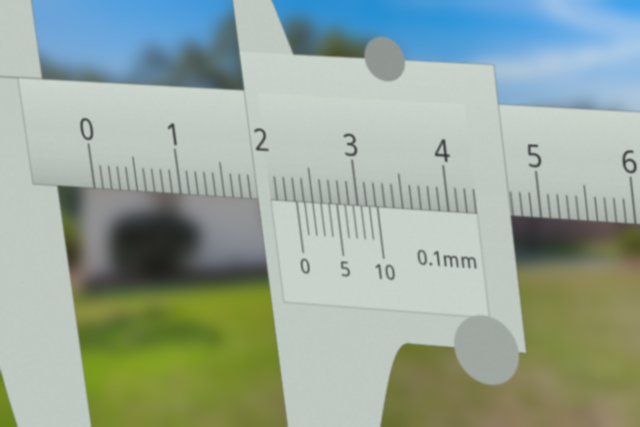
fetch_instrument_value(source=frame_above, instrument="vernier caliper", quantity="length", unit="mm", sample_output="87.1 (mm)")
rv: 23.2 (mm)
